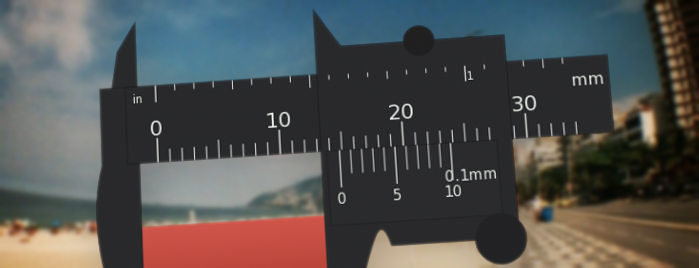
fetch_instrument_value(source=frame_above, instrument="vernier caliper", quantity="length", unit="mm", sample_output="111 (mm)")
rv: 14.8 (mm)
